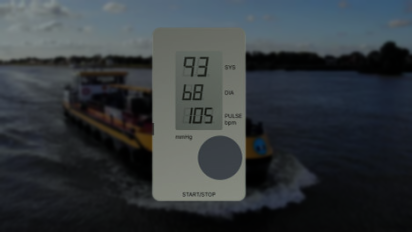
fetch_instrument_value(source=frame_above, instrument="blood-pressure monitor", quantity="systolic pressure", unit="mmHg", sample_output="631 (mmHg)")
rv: 93 (mmHg)
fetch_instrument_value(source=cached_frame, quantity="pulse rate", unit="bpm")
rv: 105 (bpm)
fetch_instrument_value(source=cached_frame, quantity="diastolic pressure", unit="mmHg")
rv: 68 (mmHg)
